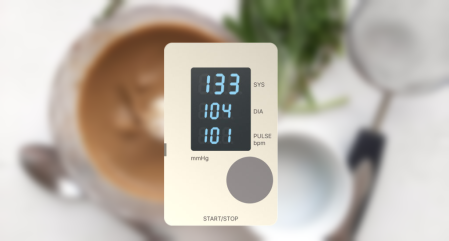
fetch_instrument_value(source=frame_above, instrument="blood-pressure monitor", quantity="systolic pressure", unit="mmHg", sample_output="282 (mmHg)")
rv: 133 (mmHg)
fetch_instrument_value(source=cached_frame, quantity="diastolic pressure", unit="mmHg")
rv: 104 (mmHg)
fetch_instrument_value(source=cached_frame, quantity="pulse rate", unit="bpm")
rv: 101 (bpm)
